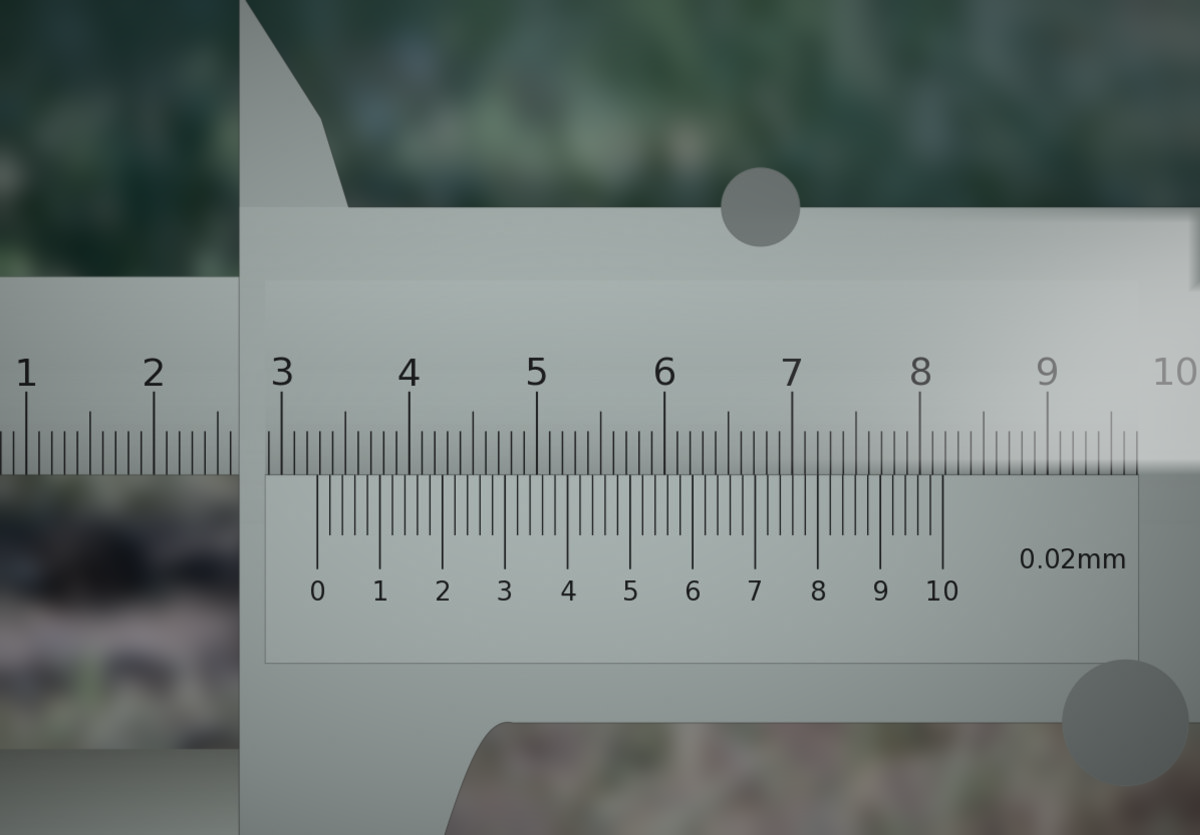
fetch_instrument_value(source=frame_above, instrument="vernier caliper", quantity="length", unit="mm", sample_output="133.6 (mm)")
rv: 32.8 (mm)
